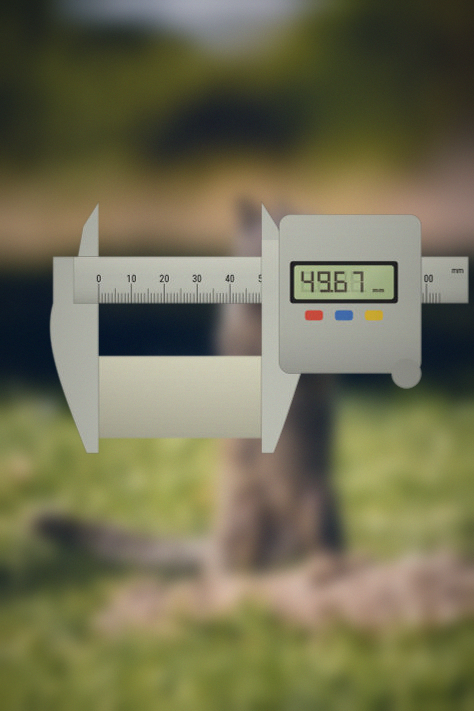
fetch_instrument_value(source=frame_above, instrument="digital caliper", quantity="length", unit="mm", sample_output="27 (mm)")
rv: 49.67 (mm)
